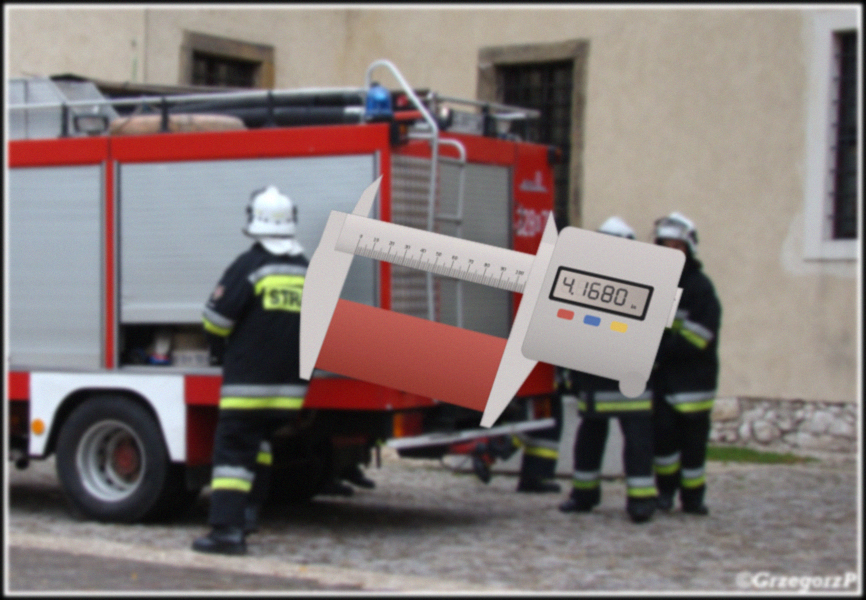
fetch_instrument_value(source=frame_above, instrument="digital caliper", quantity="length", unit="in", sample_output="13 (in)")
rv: 4.1680 (in)
